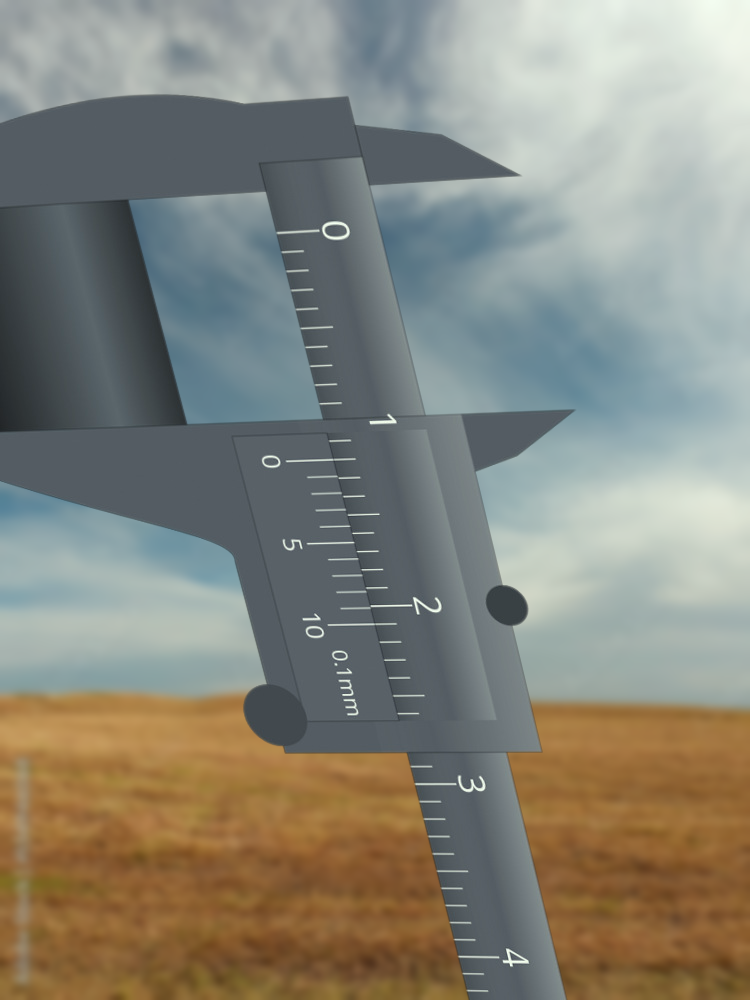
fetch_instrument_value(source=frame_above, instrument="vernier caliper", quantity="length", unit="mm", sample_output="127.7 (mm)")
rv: 12.0 (mm)
